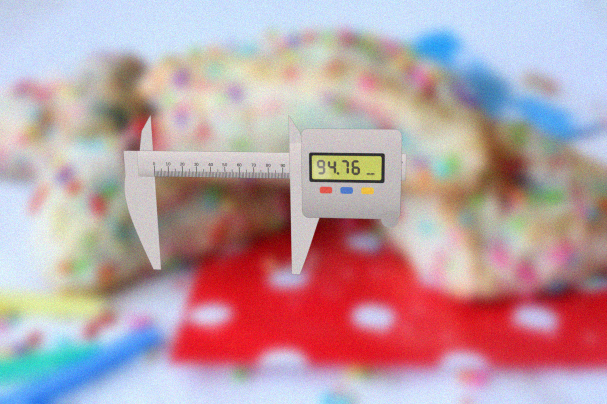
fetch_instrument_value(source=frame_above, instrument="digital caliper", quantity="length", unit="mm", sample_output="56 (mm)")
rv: 94.76 (mm)
